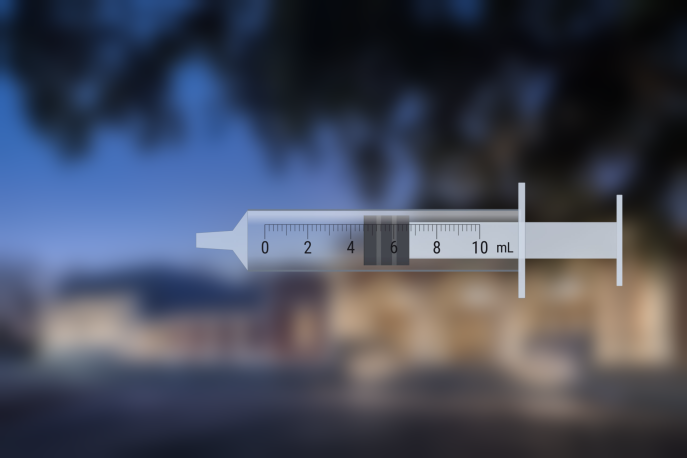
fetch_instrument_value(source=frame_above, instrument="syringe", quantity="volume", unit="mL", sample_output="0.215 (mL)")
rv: 4.6 (mL)
